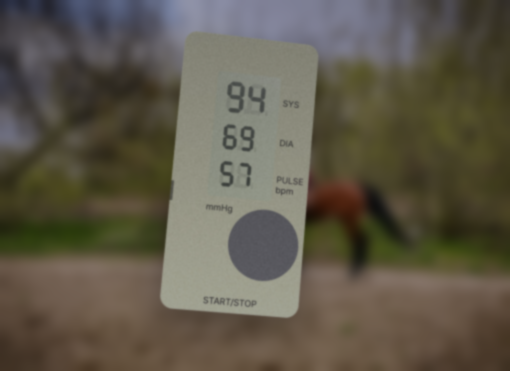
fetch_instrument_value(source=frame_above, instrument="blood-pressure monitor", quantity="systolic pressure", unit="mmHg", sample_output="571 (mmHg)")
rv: 94 (mmHg)
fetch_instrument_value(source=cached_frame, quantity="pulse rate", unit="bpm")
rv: 57 (bpm)
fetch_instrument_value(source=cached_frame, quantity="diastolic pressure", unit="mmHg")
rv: 69 (mmHg)
